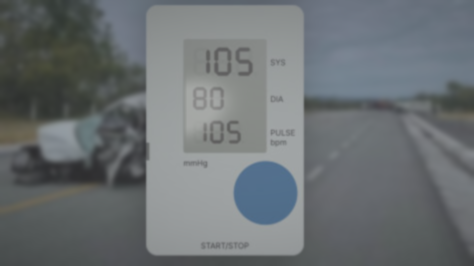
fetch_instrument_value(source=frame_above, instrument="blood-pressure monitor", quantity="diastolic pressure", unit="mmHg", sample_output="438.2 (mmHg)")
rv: 80 (mmHg)
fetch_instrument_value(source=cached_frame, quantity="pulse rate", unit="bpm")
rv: 105 (bpm)
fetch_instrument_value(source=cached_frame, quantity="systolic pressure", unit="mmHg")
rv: 105 (mmHg)
